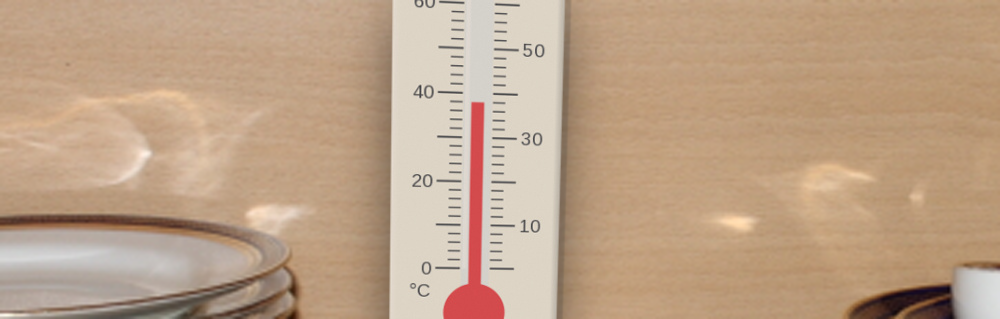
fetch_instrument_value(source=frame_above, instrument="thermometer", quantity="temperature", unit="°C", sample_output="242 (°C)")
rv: 38 (°C)
